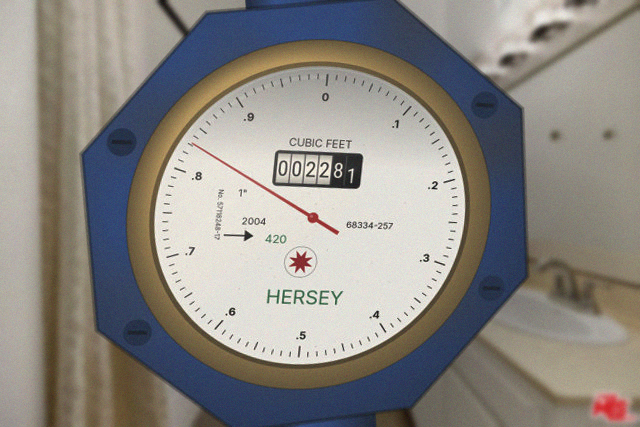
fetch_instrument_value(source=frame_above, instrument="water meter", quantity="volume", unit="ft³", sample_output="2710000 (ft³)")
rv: 2280.83 (ft³)
